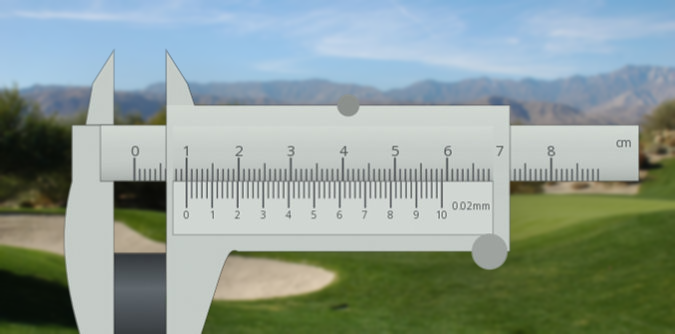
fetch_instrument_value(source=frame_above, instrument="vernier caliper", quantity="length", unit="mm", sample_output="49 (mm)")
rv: 10.0 (mm)
